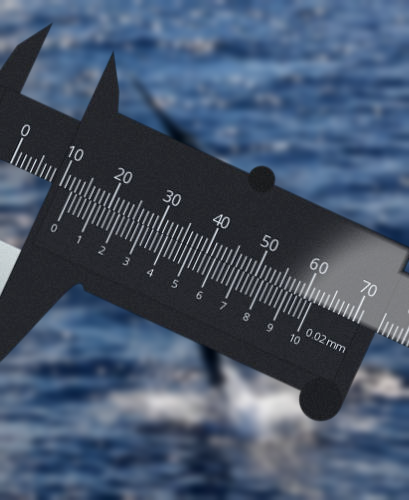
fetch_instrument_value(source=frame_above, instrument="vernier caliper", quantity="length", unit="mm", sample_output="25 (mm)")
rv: 12.5 (mm)
